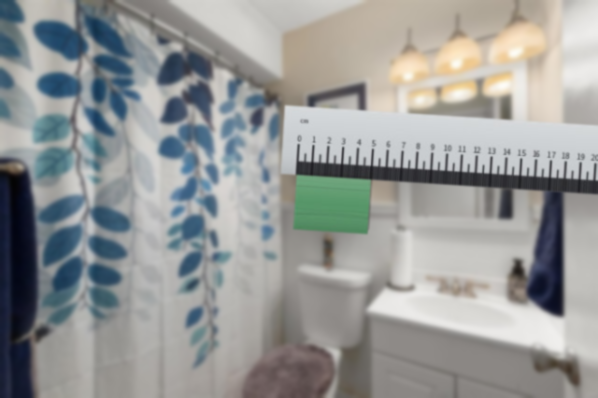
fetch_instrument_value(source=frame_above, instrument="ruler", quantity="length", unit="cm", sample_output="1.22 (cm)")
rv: 5 (cm)
